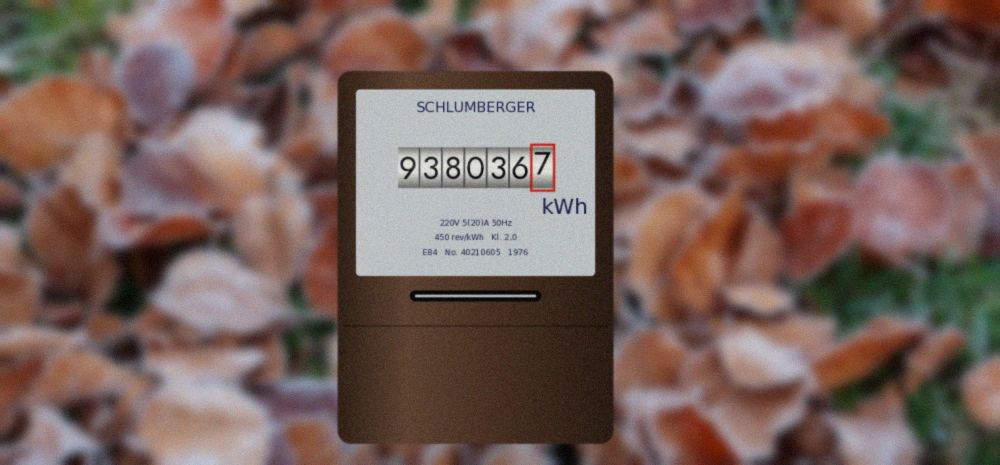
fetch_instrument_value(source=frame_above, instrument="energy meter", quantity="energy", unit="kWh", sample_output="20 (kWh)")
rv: 938036.7 (kWh)
